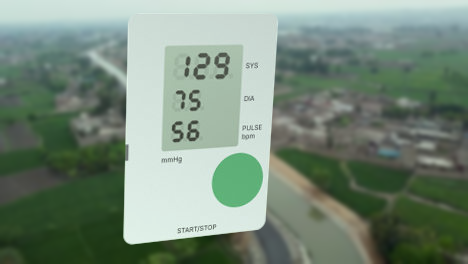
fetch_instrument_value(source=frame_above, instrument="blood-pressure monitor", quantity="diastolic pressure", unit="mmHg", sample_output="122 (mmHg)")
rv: 75 (mmHg)
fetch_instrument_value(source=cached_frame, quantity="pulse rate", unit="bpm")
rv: 56 (bpm)
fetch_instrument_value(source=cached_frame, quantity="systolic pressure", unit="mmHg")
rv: 129 (mmHg)
